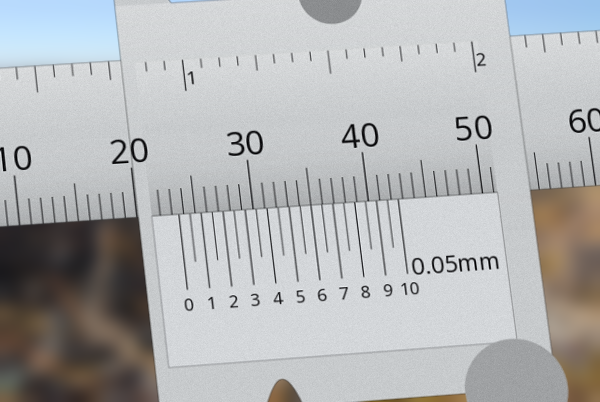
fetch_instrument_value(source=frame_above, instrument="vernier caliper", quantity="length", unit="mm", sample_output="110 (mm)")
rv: 23.6 (mm)
